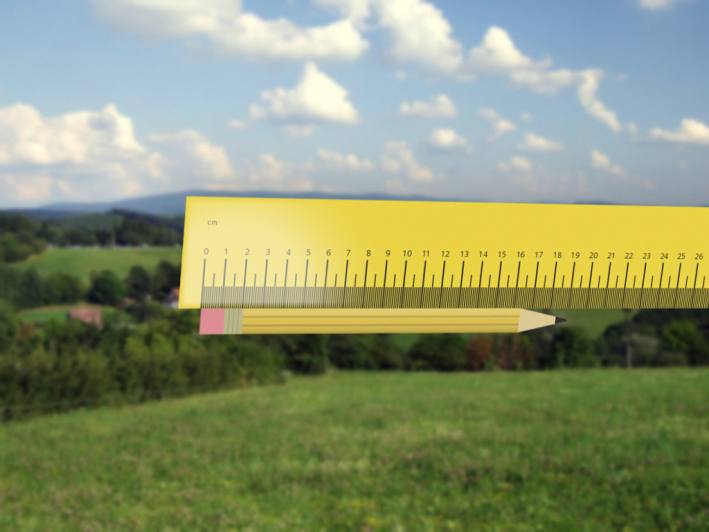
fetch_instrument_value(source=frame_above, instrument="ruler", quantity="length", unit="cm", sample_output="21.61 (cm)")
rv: 19 (cm)
